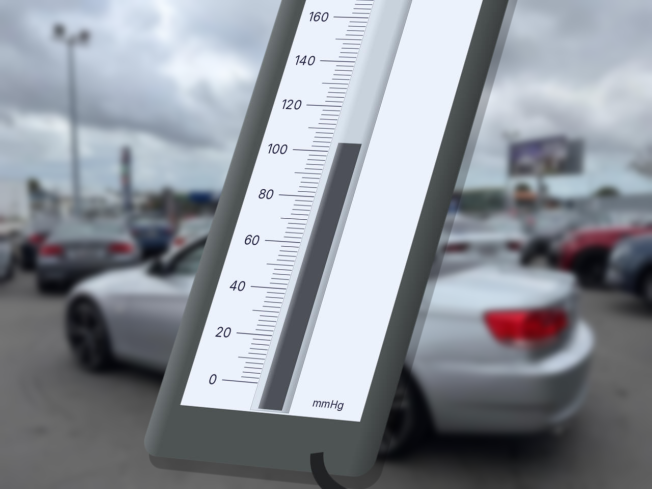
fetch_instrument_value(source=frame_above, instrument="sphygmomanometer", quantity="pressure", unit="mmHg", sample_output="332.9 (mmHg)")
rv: 104 (mmHg)
